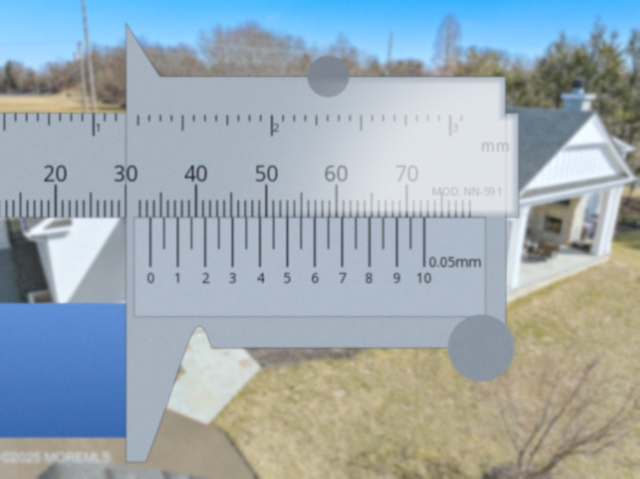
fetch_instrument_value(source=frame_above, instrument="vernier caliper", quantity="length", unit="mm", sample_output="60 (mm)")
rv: 33.5 (mm)
